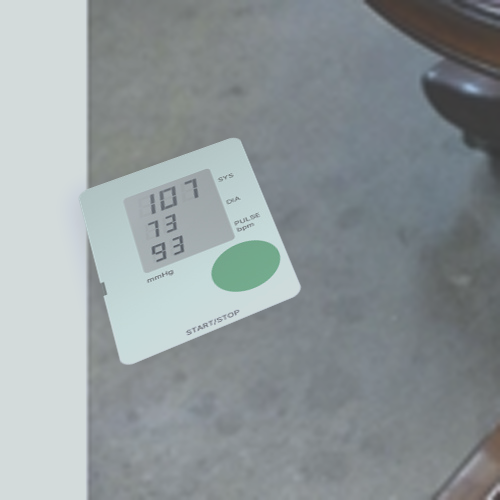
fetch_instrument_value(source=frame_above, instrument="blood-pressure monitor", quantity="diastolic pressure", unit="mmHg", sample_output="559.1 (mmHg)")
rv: 73 (mmHg)
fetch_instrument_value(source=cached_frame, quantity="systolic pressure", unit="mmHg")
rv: 107 (mmHg)
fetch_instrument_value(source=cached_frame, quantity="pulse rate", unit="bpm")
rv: 93 (bpm)
